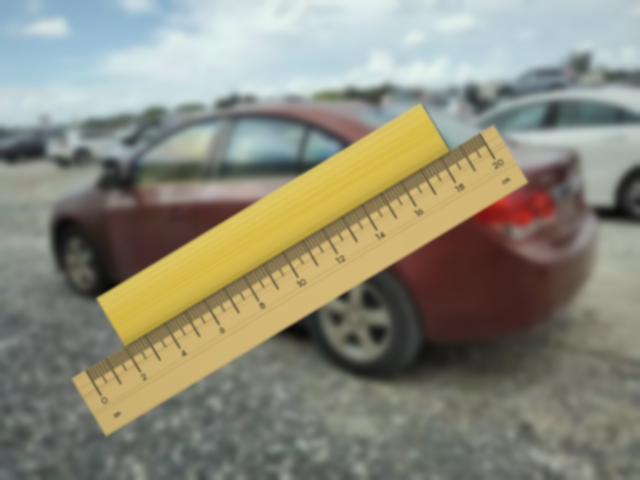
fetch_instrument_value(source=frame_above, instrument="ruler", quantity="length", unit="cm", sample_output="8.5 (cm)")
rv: 16.5 (cm)
